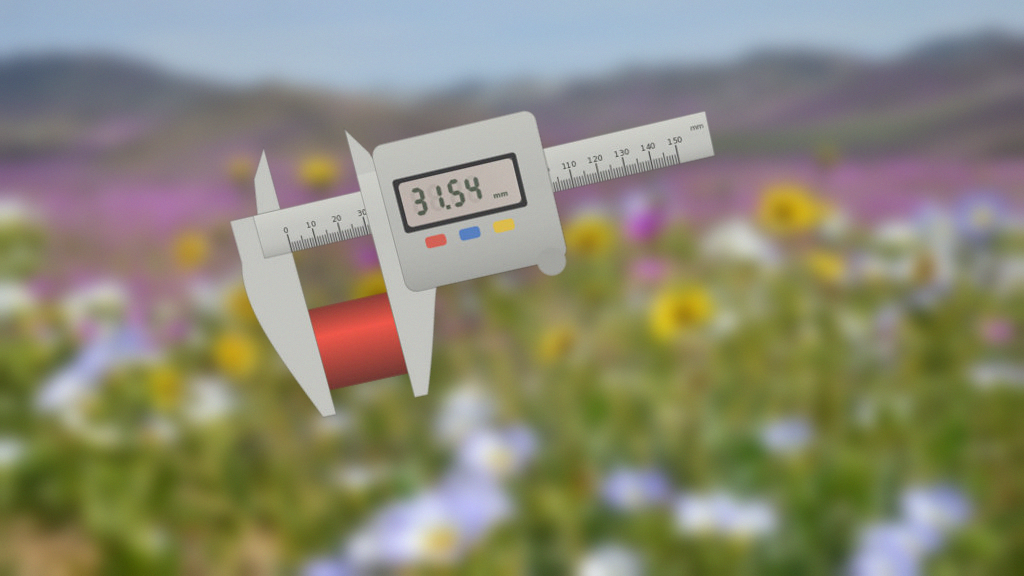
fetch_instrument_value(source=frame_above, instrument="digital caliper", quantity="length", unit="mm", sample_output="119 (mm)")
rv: 31.54 (mm)
